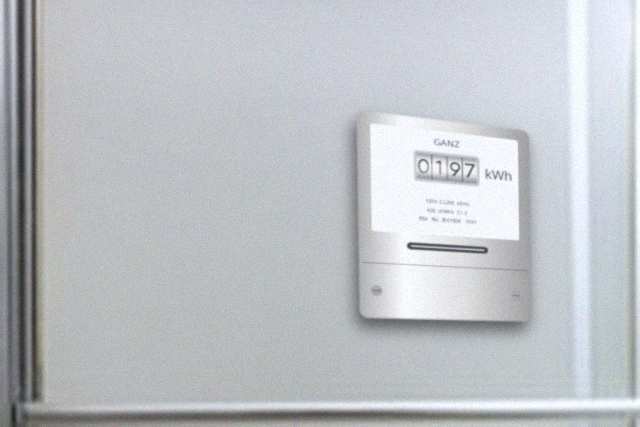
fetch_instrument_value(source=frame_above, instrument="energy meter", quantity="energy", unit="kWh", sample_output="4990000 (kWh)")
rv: 197 (kWh)
